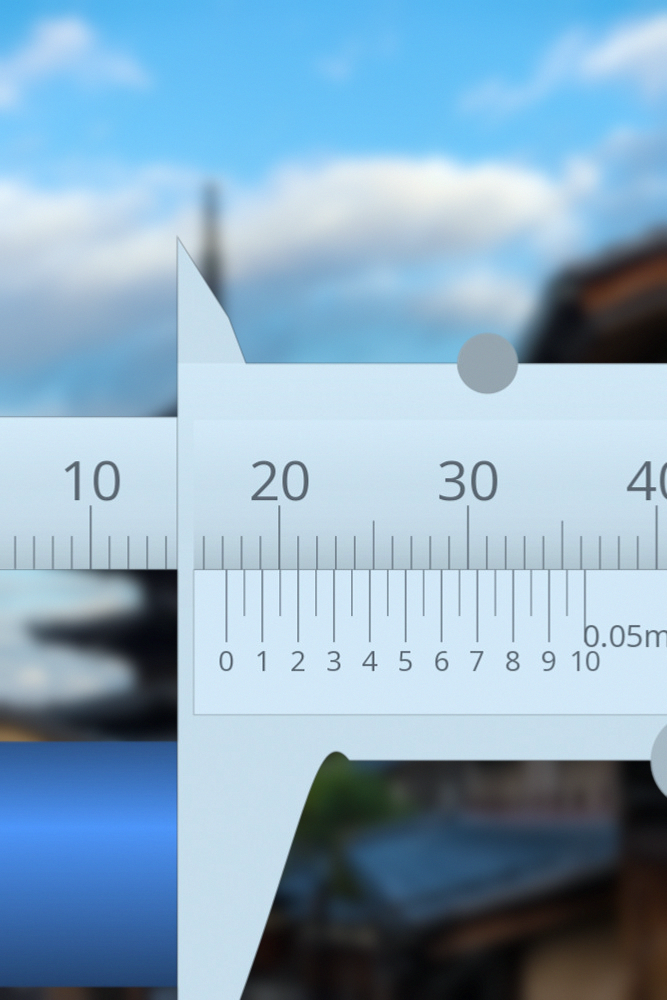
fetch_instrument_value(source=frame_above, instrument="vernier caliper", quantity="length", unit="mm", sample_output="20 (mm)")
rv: 17.2 (mm)
